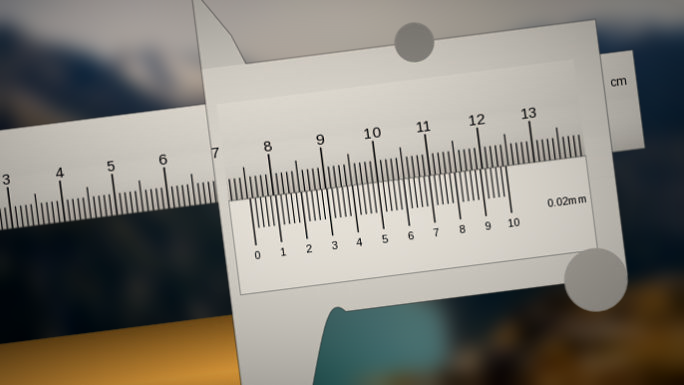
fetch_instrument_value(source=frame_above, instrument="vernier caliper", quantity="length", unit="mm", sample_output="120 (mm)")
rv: 75.5 (mm)
